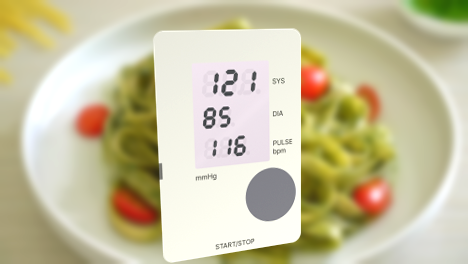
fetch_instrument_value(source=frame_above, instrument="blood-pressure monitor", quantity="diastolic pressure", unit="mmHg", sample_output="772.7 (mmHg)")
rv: 85 (mmHg)
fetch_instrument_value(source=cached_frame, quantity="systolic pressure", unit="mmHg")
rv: 121 (mmHg)
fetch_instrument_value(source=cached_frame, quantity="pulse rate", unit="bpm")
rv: 116 (bpm)
